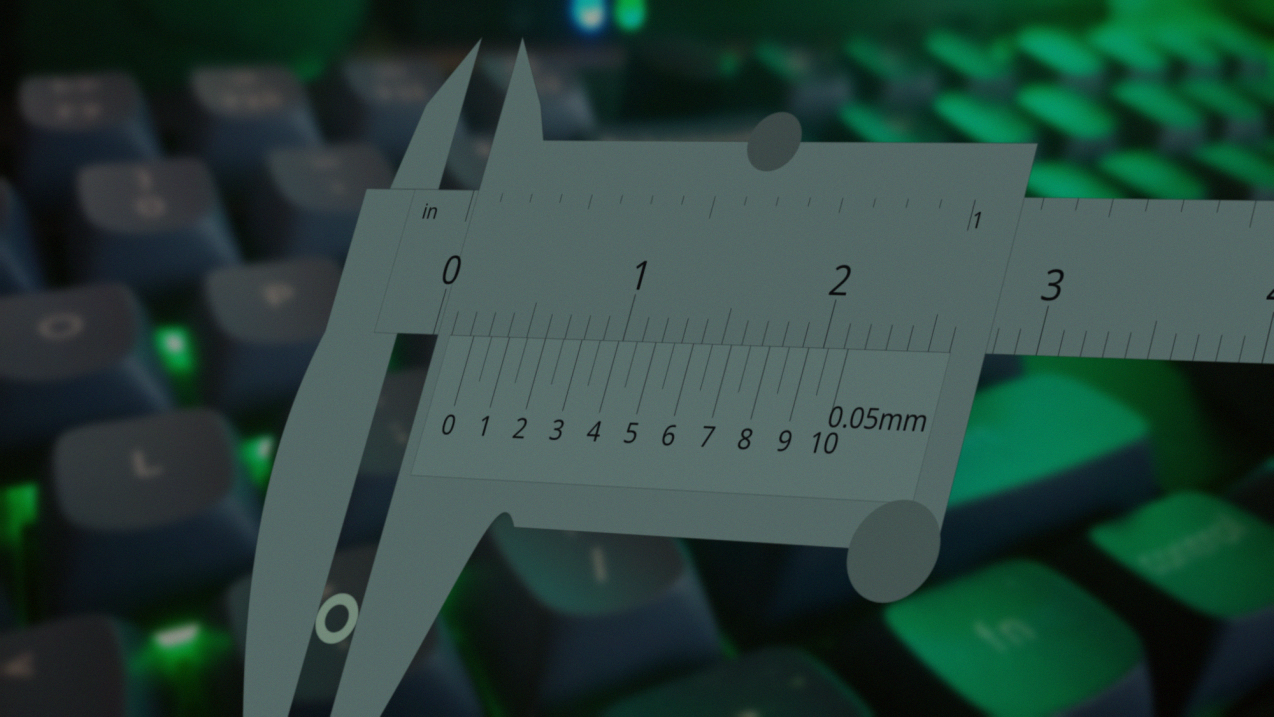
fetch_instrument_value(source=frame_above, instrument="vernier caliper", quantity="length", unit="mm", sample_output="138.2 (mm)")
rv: 2.2 (mm)
